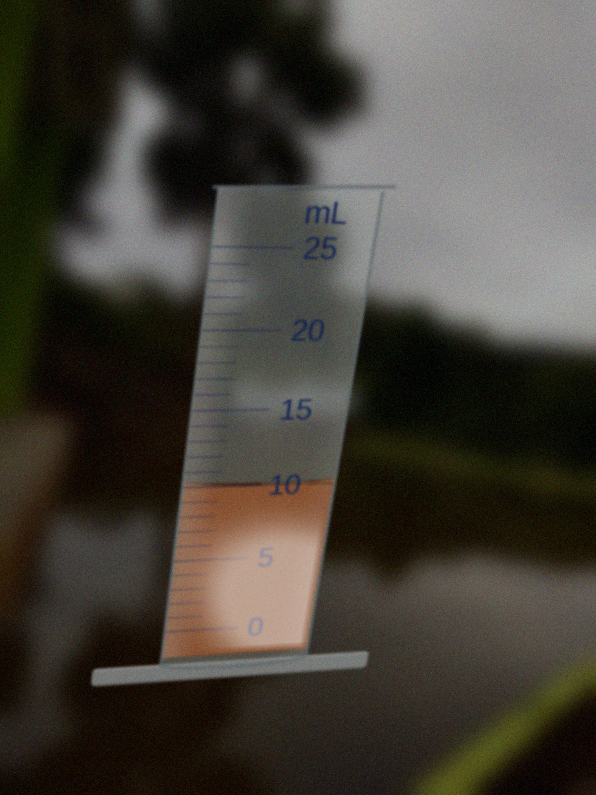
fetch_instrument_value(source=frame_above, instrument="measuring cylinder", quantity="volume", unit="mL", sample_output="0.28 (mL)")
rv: 10 (mL)
